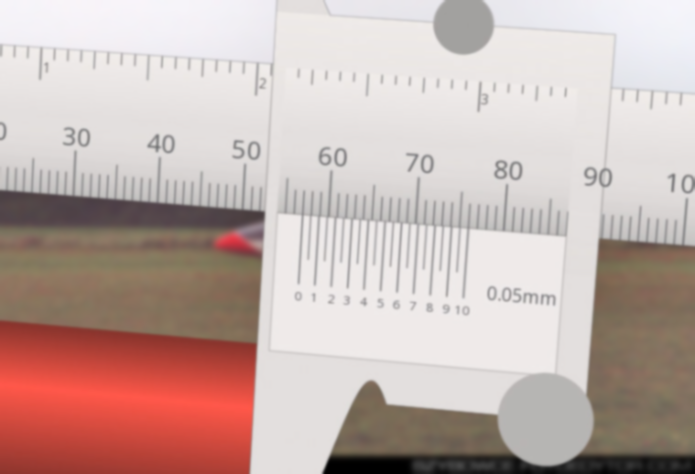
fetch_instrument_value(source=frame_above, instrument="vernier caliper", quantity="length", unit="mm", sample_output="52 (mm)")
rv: 57.0 (mm)
